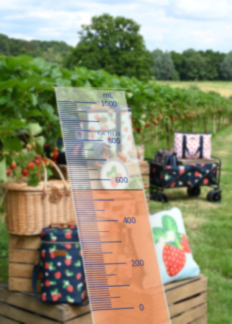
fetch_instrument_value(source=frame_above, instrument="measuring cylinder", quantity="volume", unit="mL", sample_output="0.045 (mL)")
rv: 550 (mL)
